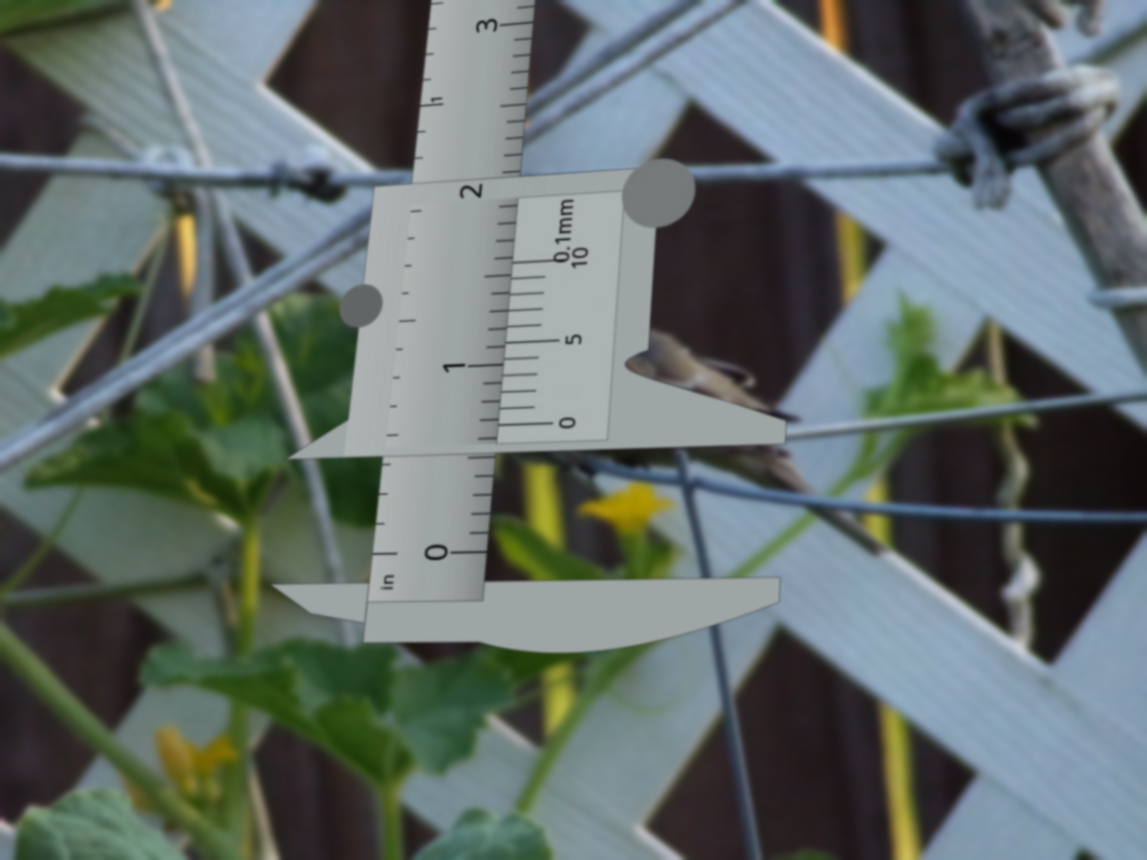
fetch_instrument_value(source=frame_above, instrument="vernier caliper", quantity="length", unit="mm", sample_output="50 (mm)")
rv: 6.7 (mm)
